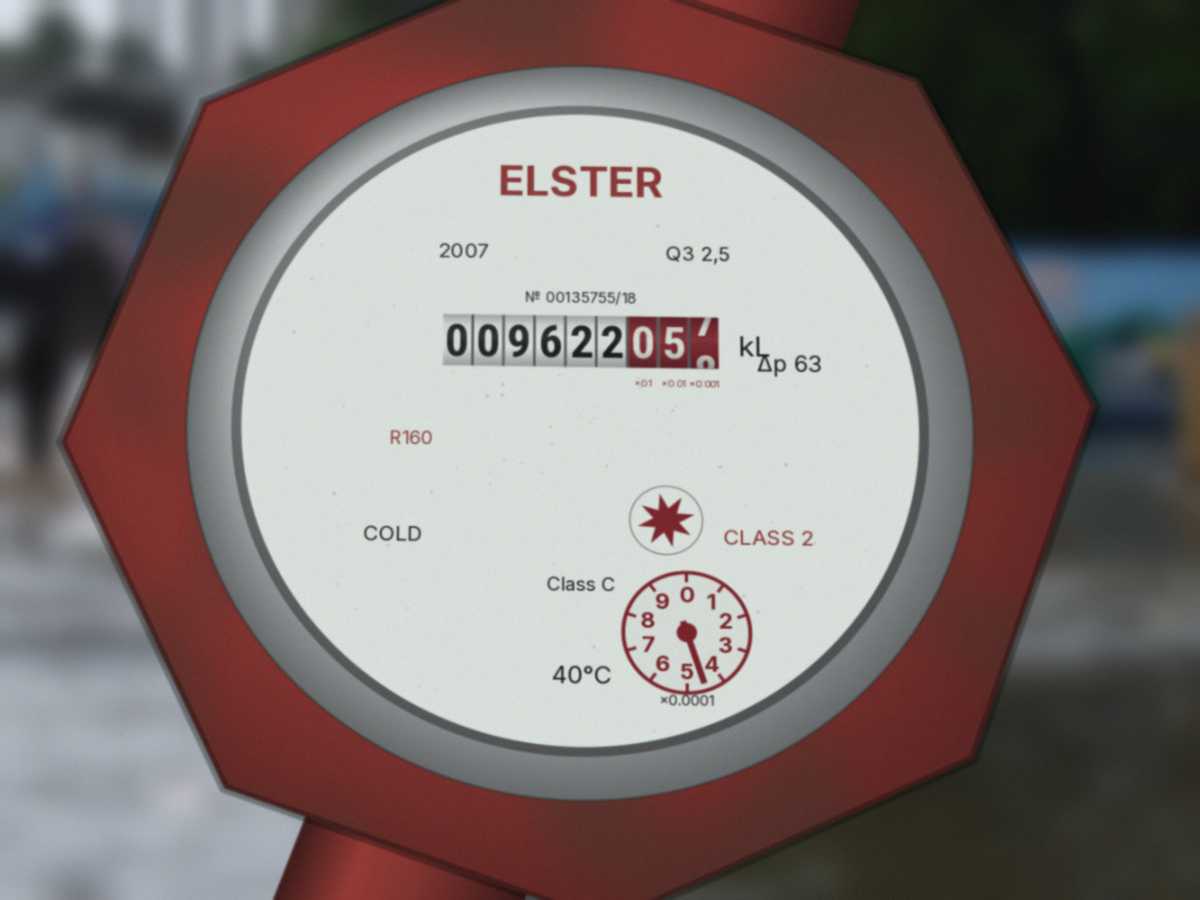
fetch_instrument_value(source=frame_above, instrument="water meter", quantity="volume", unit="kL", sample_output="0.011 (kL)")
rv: 9622.0574 (kL)
